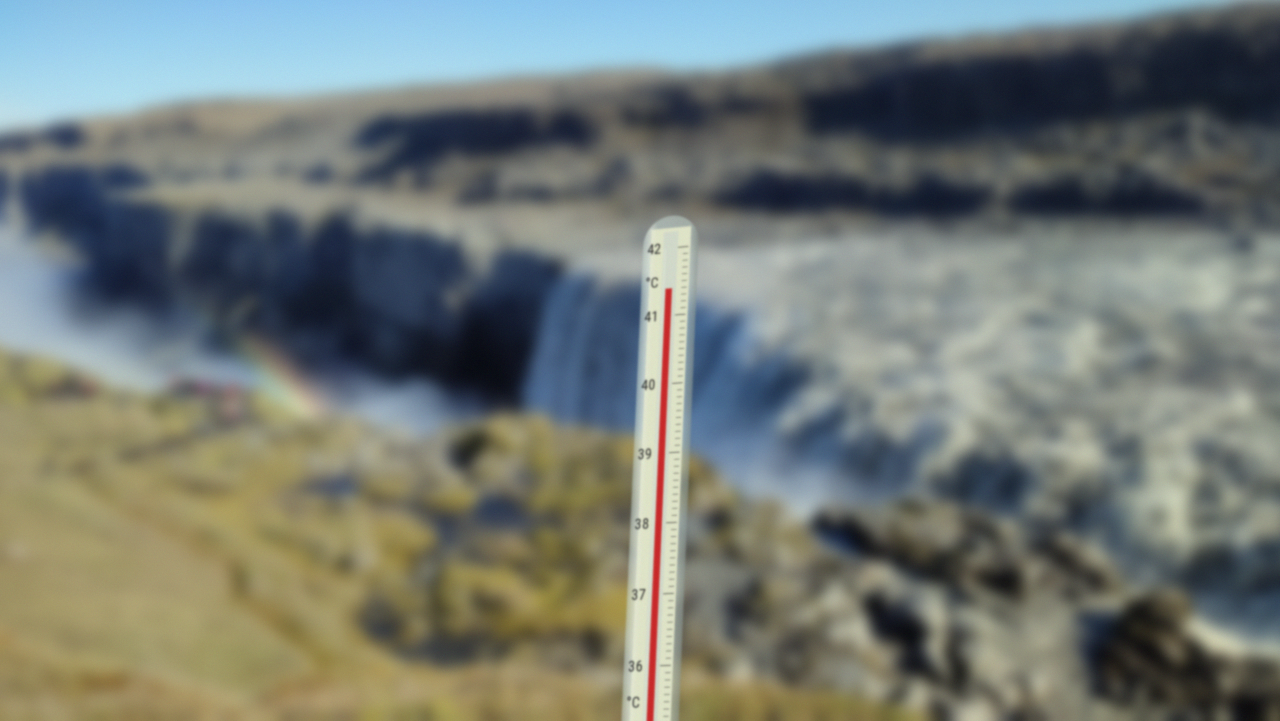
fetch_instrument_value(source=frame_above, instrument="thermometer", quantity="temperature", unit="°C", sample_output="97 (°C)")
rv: 41.4 (°C)
